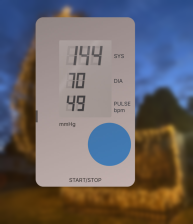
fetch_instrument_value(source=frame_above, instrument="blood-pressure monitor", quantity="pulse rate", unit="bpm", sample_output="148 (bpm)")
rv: 49 (bpm)
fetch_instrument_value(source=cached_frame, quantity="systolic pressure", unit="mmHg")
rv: 144 (mmHg)
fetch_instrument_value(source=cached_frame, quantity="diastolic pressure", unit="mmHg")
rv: 70 (mmHg)
